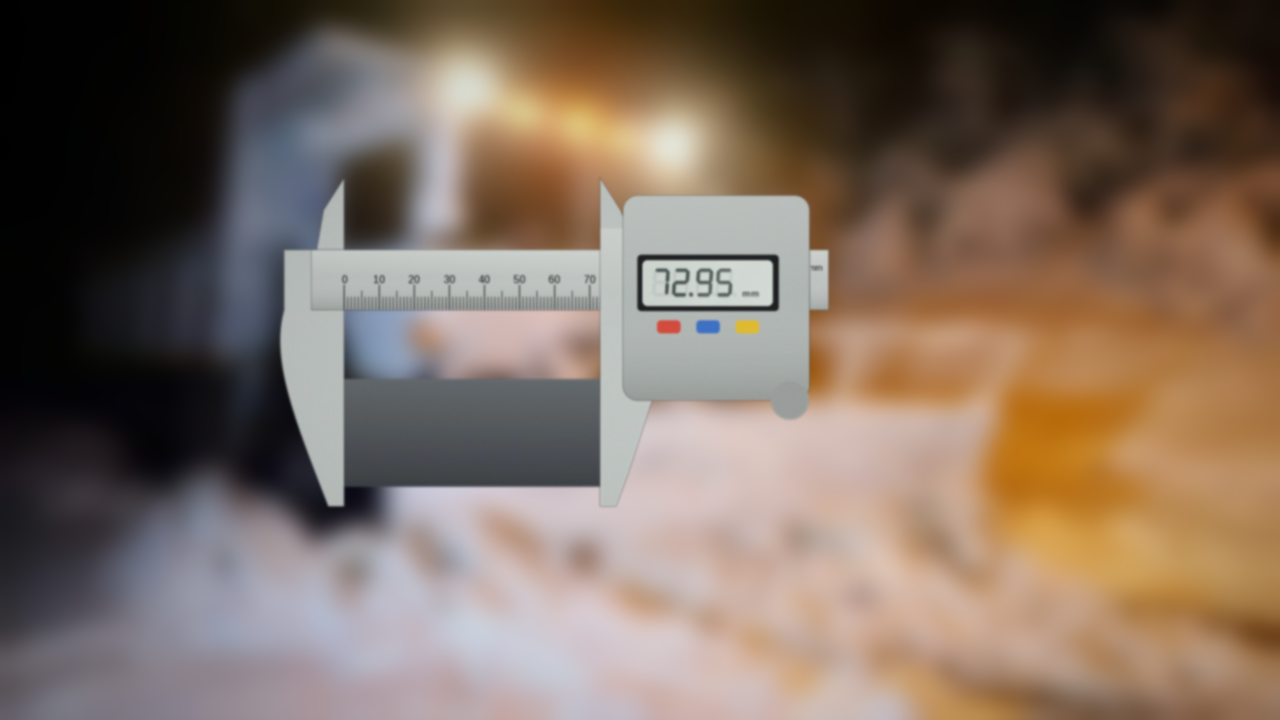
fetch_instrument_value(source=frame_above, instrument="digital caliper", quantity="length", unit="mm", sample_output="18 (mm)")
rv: 72.95 (mm)
